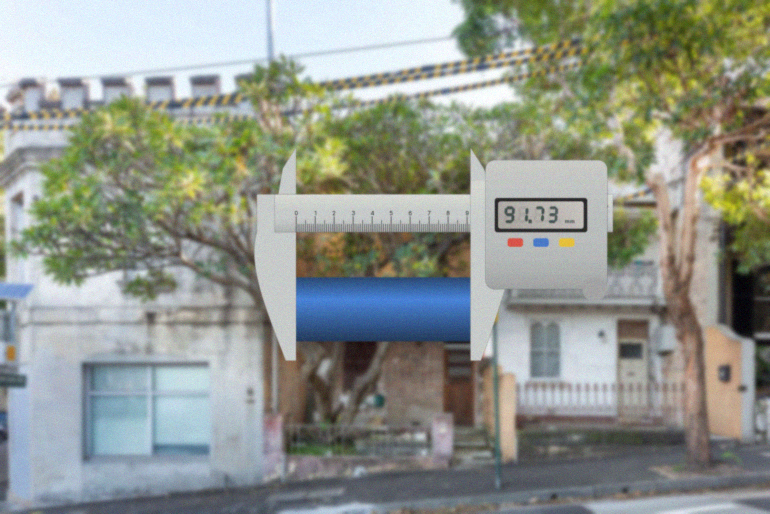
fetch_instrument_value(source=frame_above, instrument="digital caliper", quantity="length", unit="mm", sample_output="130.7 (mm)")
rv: 91.73 (mm)
